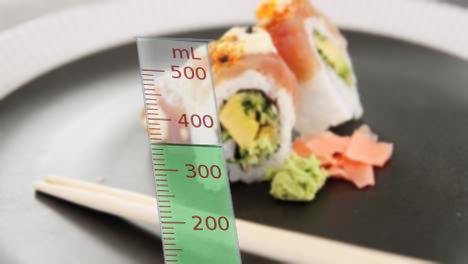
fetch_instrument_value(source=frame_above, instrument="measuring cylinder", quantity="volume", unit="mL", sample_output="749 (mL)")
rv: 350 (mL)
